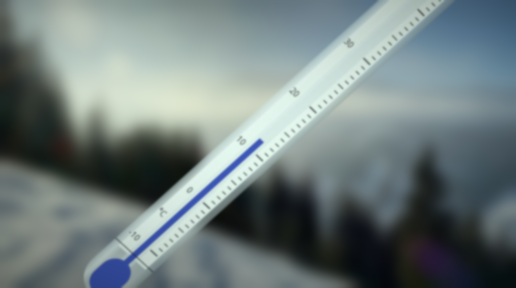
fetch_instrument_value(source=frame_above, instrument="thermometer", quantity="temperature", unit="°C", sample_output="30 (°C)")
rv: 12 (°C)
